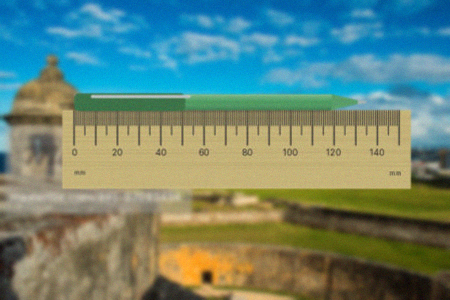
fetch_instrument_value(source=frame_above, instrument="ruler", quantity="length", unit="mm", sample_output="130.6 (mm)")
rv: 135 (mm)
